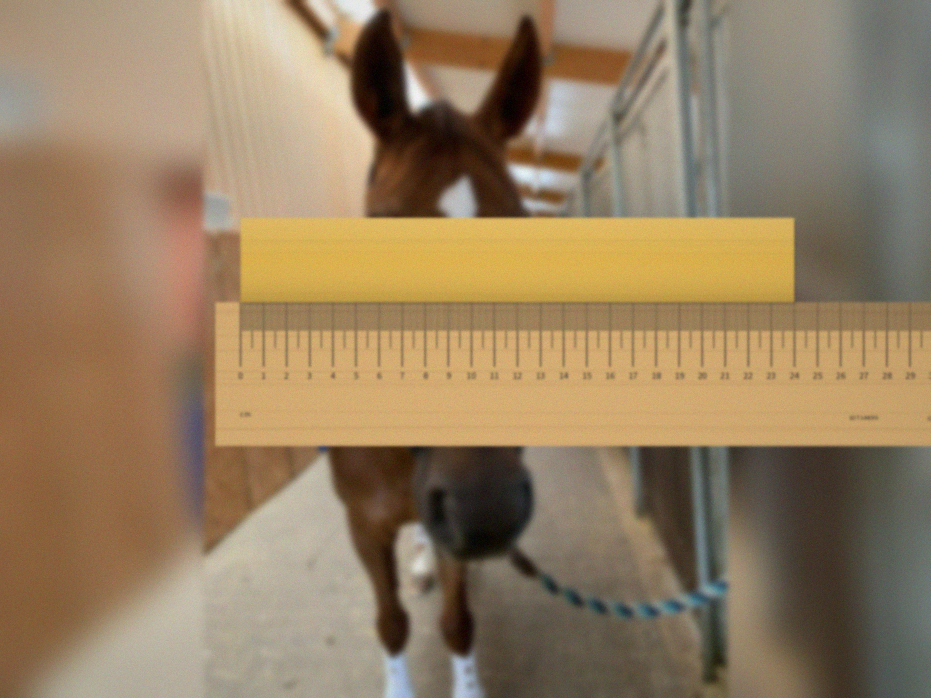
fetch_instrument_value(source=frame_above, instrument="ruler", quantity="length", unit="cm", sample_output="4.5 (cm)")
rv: 24 (cm)
